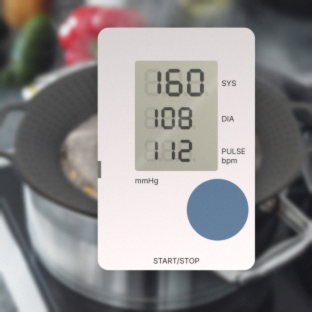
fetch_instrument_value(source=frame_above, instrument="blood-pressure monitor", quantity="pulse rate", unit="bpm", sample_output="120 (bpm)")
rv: 112 (bpm)
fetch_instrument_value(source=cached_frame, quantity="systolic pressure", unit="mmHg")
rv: 160 (mmHg)
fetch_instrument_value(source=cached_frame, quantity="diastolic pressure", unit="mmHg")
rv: 108 (mmHg)
